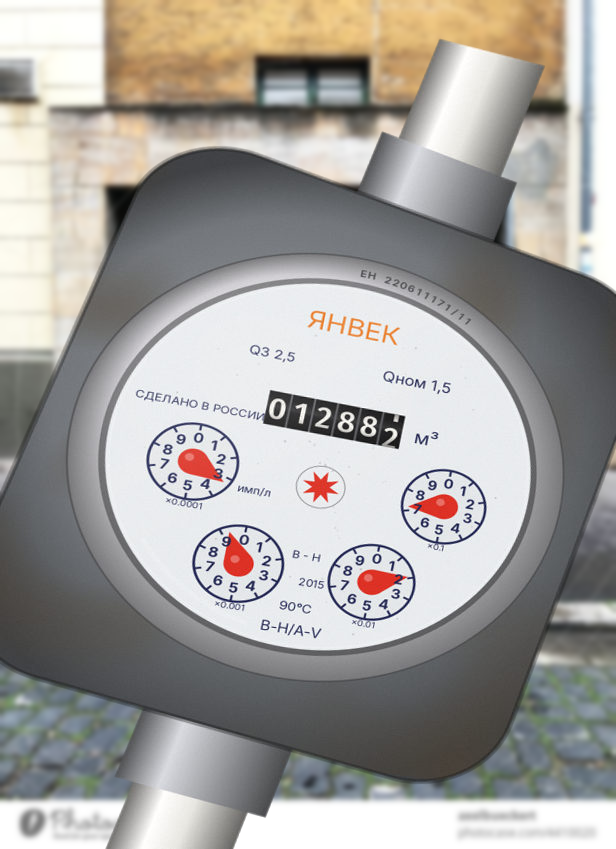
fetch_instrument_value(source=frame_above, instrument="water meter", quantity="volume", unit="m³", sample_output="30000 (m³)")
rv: 12881.7193 (m³)
